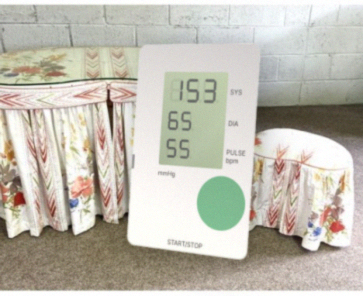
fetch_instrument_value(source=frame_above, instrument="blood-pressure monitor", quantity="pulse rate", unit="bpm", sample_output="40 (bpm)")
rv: 55 (bpm)
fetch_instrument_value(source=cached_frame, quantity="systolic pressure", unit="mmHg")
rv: 153 (mmHg)
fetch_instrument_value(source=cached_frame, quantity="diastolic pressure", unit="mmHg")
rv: 65 (mmHg)
